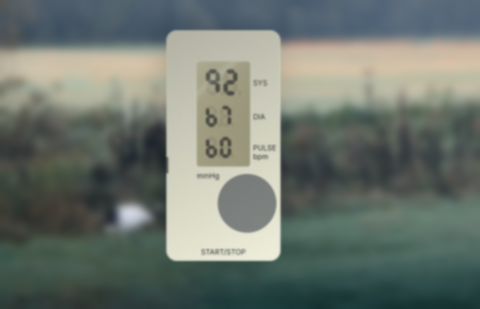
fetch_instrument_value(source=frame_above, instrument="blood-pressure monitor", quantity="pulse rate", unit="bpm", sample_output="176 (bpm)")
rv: 60 (bpm)
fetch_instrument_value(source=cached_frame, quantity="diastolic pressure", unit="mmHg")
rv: 67 (mmHg)
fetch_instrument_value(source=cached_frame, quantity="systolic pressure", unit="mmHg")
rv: 92 (mmHg)
